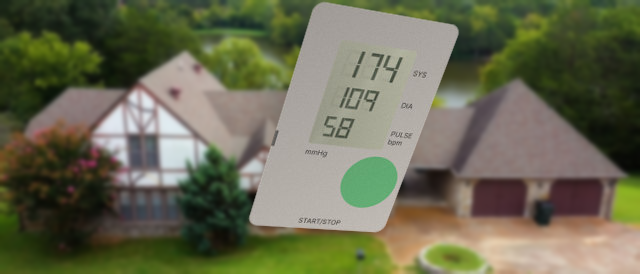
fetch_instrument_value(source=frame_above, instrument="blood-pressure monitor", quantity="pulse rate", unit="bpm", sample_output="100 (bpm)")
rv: 58 (bpm)
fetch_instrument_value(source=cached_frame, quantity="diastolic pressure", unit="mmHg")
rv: 109 (mmHg)
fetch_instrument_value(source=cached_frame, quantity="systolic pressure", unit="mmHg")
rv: 174 (mmHg)
